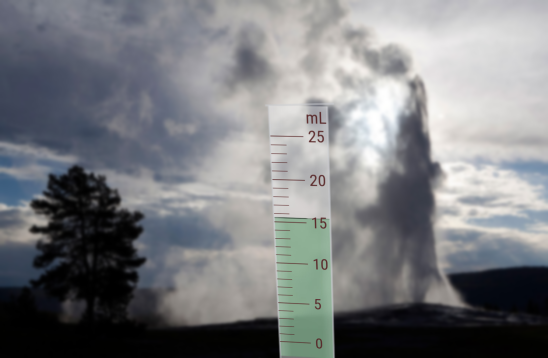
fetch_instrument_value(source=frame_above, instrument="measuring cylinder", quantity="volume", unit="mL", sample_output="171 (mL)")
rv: 15.5 (mL)
